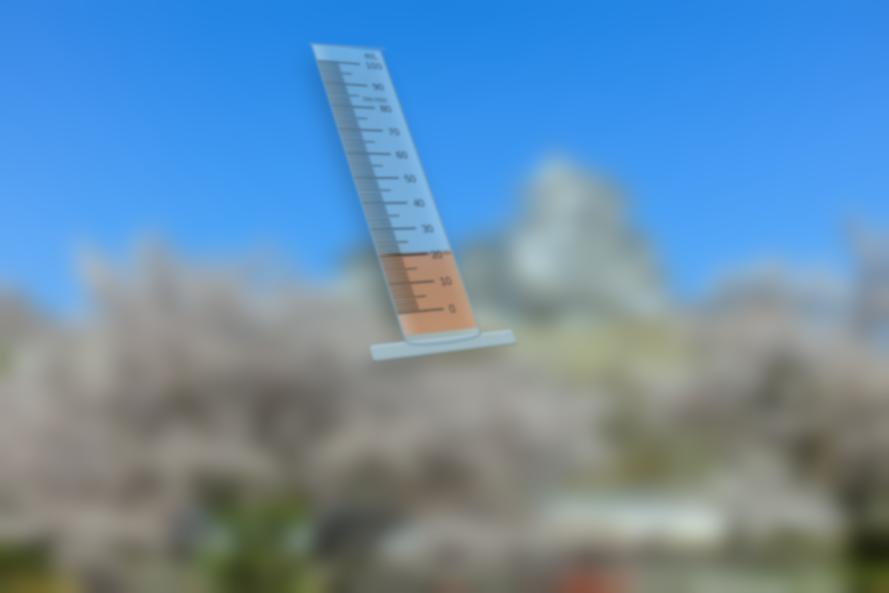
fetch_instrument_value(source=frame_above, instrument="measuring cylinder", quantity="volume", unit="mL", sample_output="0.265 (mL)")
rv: 20 (mL)
